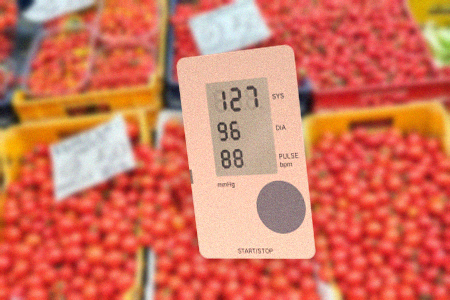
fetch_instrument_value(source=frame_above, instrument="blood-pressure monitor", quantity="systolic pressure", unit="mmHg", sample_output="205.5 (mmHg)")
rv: 127 (mmHg)
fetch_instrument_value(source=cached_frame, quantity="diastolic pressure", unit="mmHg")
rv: 96 (mmHg)
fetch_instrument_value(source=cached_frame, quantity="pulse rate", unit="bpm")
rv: 88 (bpm)
